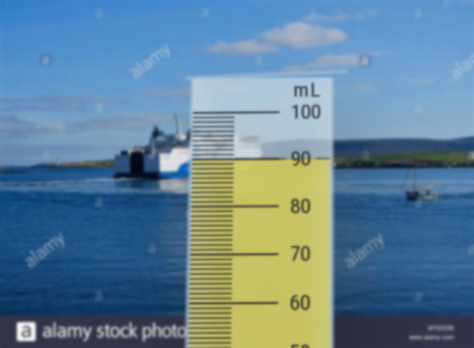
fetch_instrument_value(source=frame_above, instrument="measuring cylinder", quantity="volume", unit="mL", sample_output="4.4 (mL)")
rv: 90 (mL)
